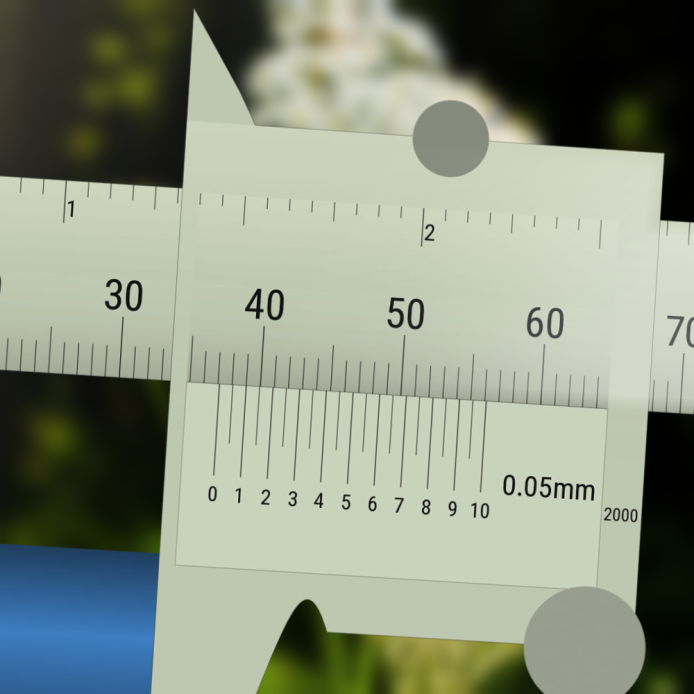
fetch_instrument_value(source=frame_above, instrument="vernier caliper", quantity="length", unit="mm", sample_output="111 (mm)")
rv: 37.1 (mm)
